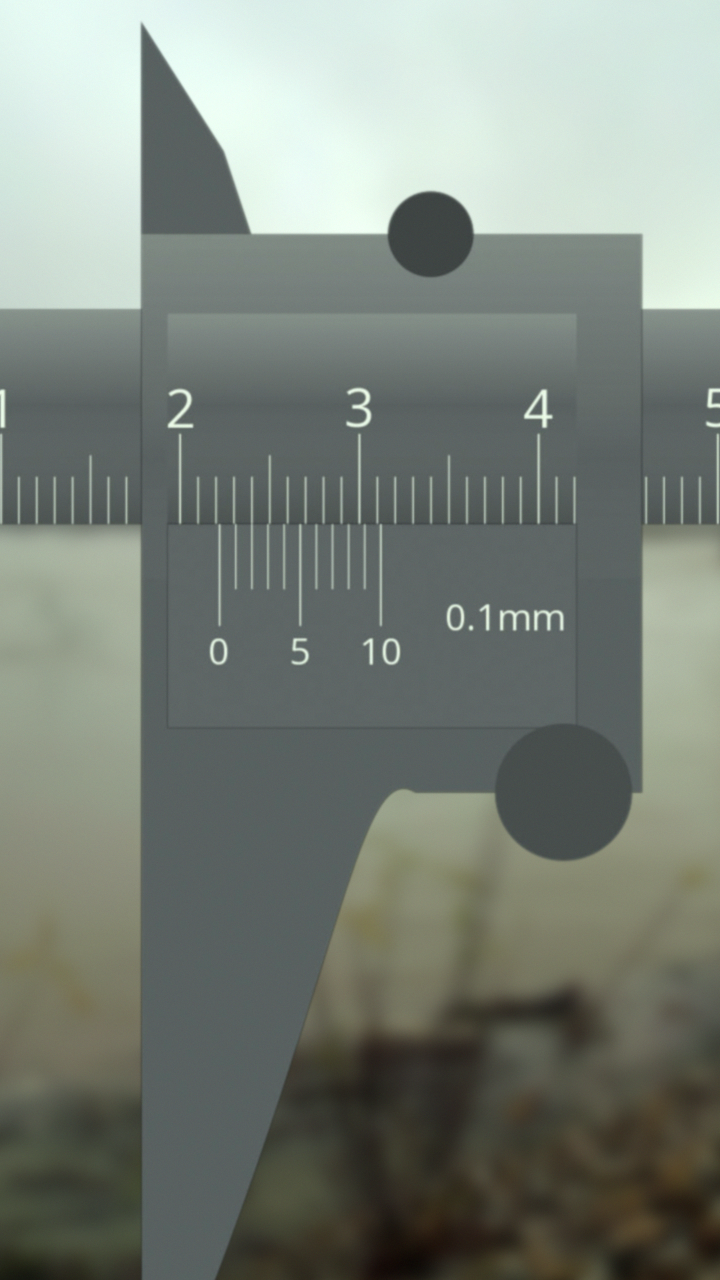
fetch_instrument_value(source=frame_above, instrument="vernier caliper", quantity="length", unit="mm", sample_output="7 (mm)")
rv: 22.2 (mm)
